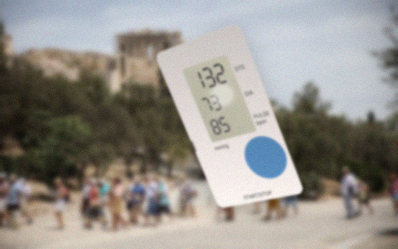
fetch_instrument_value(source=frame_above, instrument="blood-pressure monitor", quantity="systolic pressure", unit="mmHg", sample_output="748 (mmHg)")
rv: 132 (mmHg)
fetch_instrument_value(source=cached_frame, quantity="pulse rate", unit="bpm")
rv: 85 (bpm)
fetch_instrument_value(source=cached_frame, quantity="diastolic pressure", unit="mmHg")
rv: 73 (mmHg)
